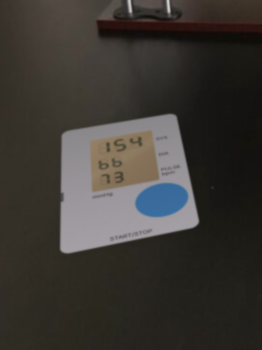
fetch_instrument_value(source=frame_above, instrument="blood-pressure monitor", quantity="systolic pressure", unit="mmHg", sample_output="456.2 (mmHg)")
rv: 154 (mmHg)
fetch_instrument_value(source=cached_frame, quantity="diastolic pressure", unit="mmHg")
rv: 66 (mmHg)
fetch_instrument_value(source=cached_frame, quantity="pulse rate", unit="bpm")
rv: 73 (bpm)
